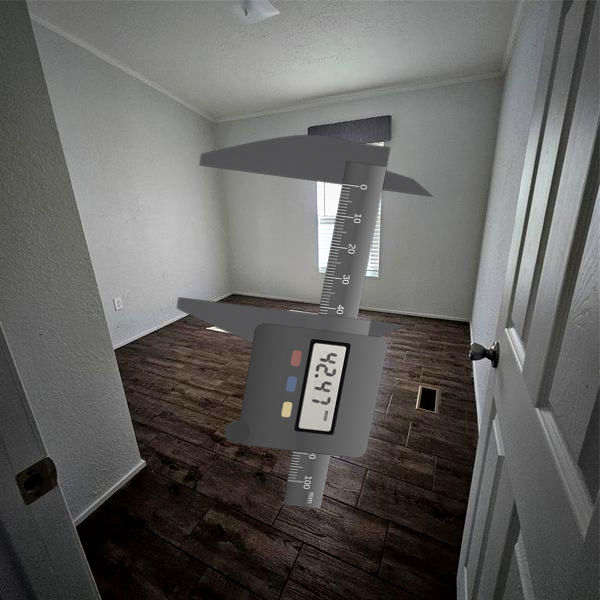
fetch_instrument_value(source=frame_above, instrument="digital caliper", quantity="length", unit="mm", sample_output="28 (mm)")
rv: 42.47 (mm)
